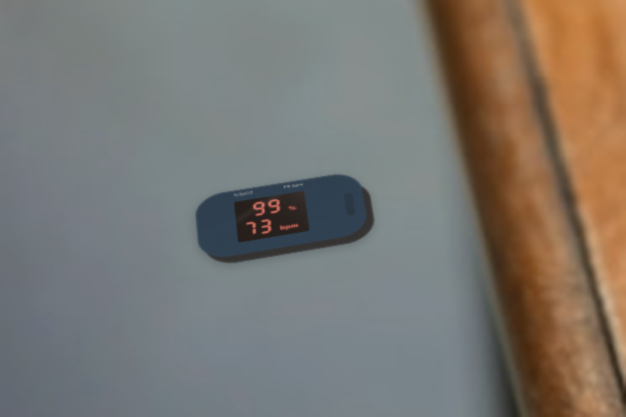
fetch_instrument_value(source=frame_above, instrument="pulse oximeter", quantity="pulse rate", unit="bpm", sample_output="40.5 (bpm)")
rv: 73 (bpm)
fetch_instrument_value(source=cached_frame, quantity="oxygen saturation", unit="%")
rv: 99 (%)
